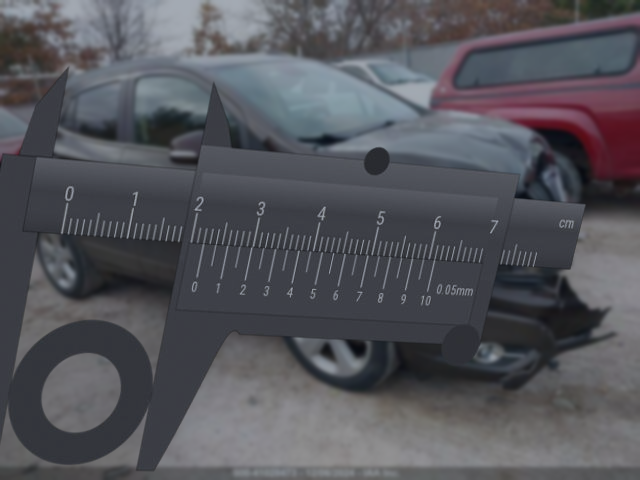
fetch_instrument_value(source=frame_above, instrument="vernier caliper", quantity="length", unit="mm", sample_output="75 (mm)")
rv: 22.0 (mm)
